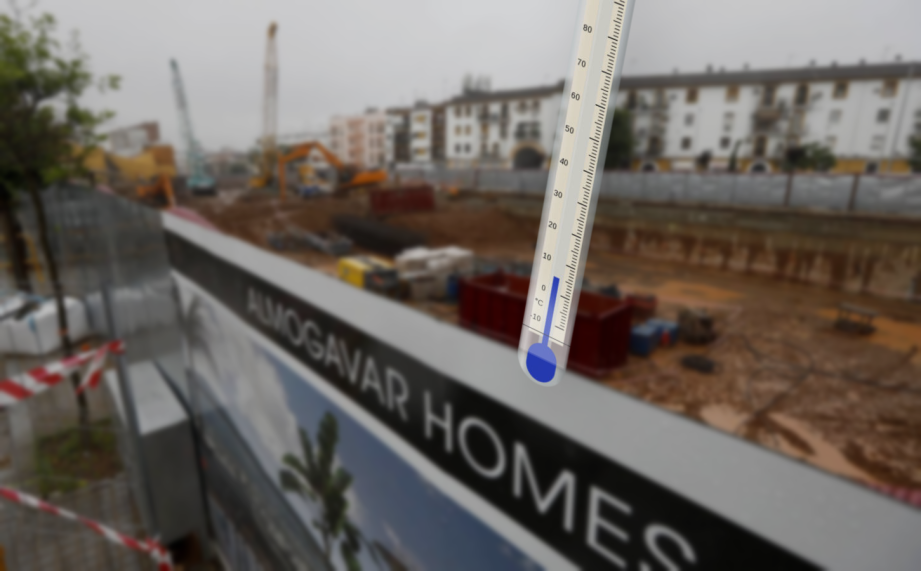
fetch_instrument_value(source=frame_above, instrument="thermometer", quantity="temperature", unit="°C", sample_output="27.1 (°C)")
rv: 5 (°C)
